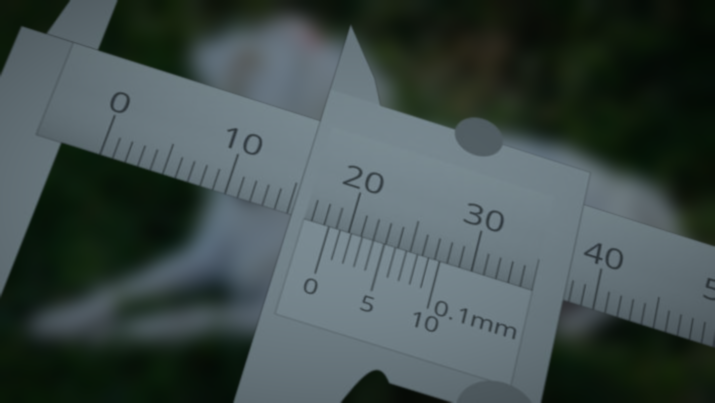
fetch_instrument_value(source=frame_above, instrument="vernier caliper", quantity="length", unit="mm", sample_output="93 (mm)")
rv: 18.4 (mm)
